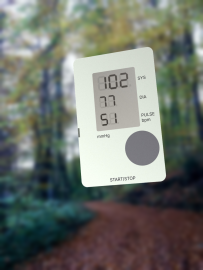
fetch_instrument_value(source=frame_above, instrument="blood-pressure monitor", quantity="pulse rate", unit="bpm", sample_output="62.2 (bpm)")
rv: 51 (bpm)
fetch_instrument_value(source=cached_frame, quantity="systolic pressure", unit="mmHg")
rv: 102 (mmHg)
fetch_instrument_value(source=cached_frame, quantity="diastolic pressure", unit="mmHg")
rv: 77 (mmHg)
